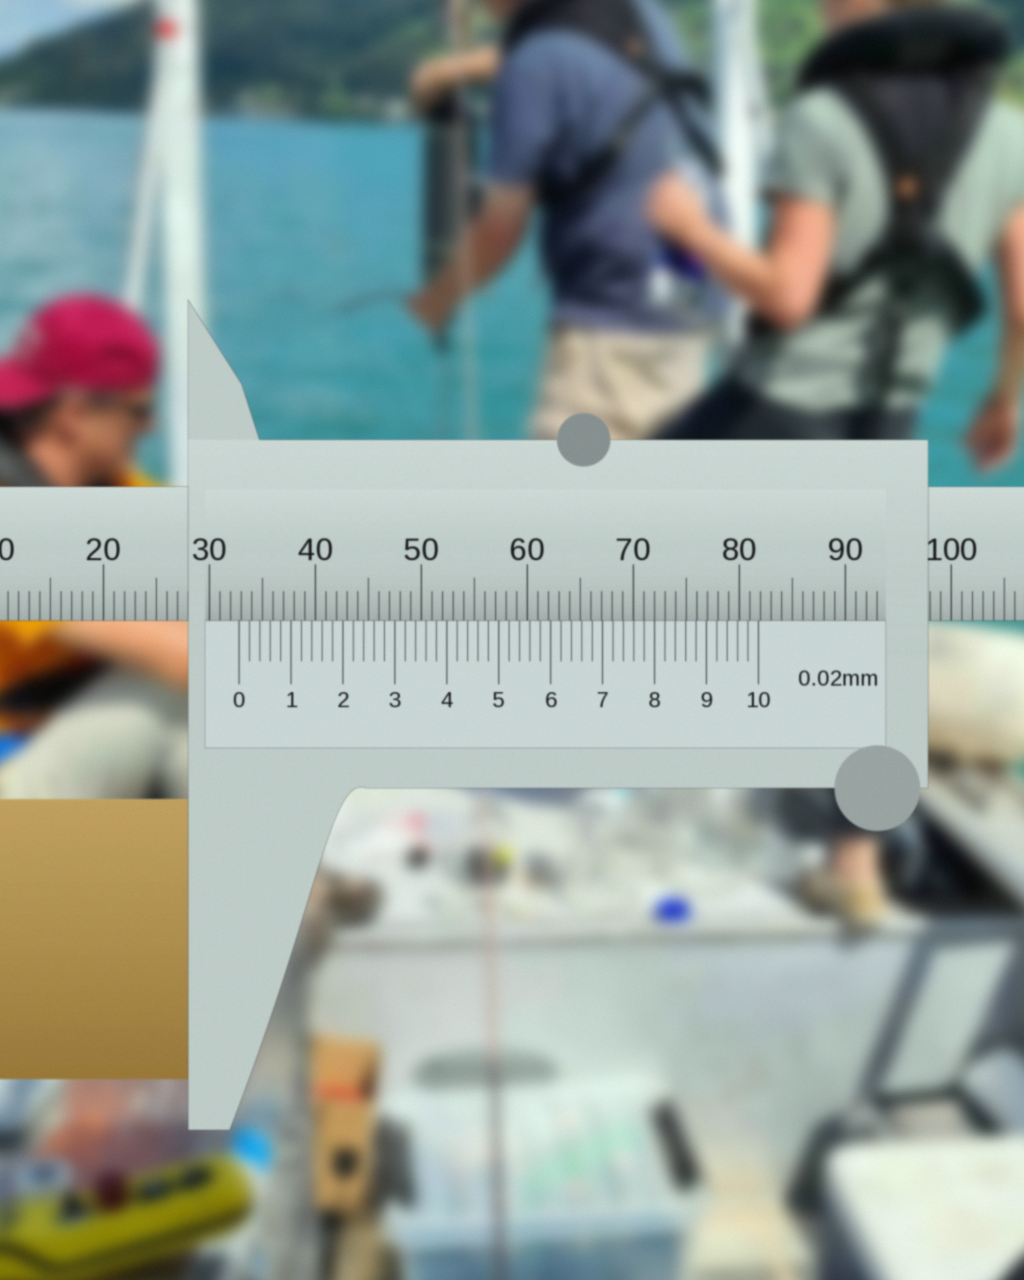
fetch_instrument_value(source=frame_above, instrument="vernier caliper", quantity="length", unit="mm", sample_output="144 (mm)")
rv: 32.8 (mm)
